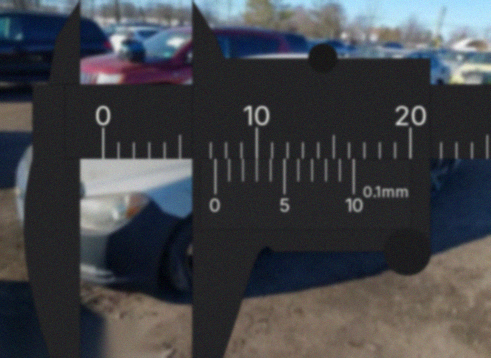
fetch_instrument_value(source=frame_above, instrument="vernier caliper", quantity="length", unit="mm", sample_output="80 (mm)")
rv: 7.3 (mm)
